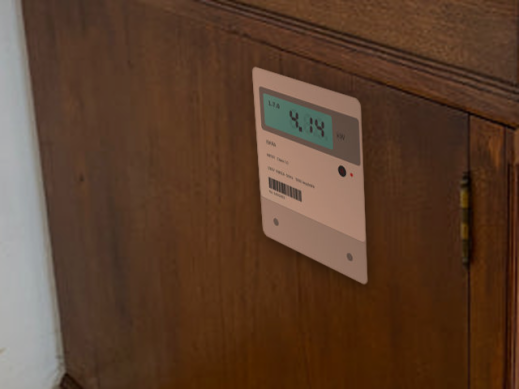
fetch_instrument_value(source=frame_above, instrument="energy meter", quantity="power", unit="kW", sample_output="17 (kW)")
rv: 4.14 (kW)
